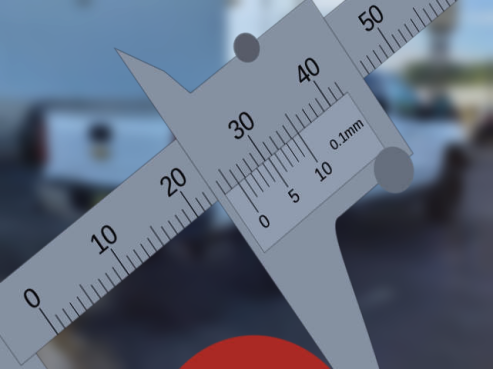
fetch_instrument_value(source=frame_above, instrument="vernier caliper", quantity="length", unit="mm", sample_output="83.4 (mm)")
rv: 26.0 (mm)
